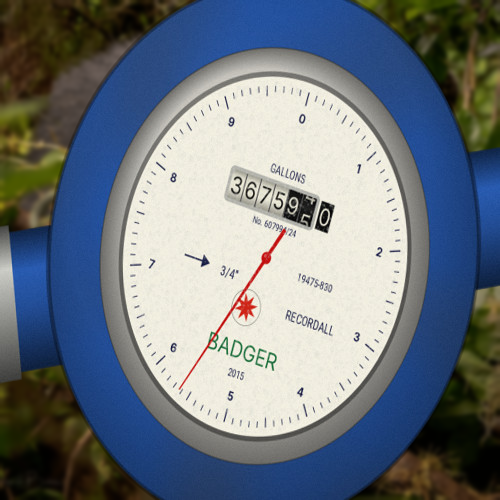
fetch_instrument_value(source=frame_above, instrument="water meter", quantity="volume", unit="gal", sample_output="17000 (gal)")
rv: 3675945.6 (gal)
